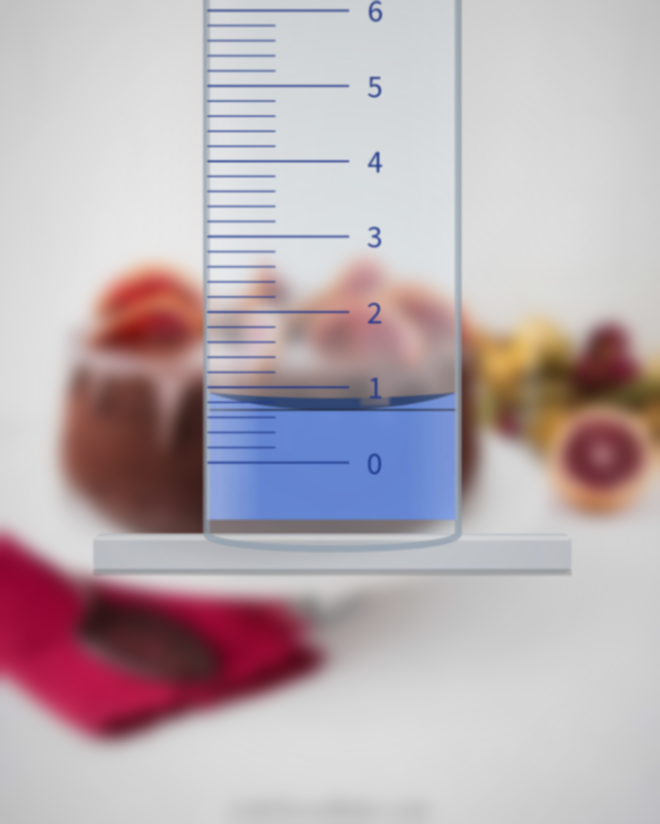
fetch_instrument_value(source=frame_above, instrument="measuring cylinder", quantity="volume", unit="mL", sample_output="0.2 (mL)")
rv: 0.7 (mL)
